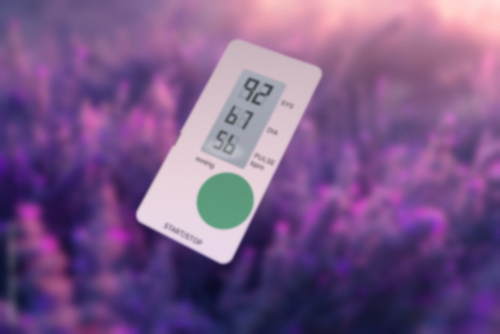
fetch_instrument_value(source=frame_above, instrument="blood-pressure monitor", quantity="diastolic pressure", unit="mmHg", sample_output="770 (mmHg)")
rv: 67 (mmHg)
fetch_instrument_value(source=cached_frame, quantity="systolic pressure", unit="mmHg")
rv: 92 (mmHg)
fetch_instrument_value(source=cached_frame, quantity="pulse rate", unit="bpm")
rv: 56 (bpm)
